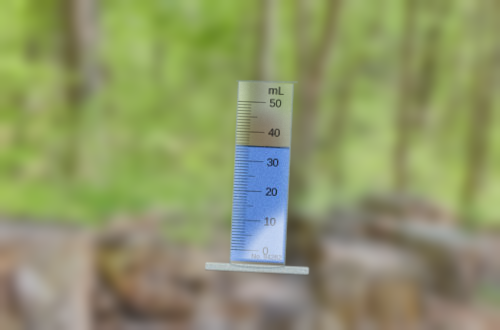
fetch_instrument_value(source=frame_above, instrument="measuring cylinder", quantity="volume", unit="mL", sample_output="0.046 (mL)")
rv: 35 (mL)
